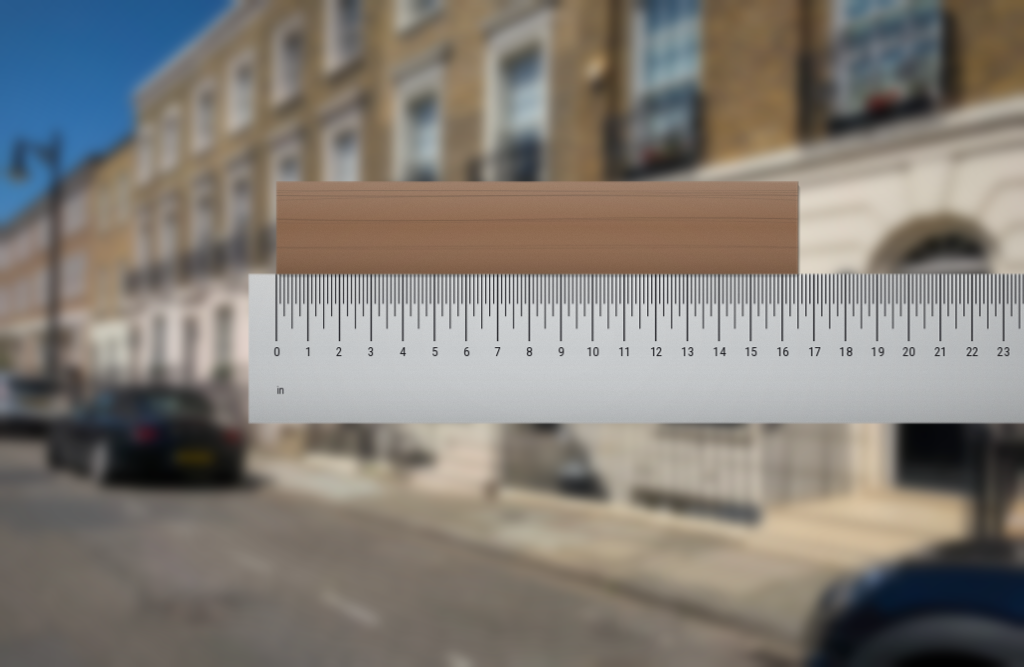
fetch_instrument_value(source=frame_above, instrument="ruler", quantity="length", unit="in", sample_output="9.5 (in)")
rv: 16.5 (in)
